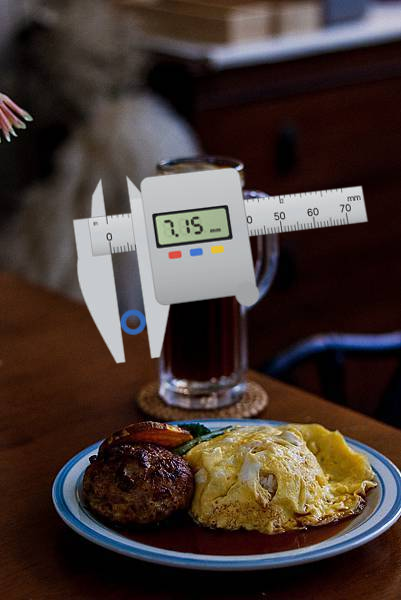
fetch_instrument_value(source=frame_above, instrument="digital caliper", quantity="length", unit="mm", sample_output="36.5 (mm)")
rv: 7.15 (mm)
